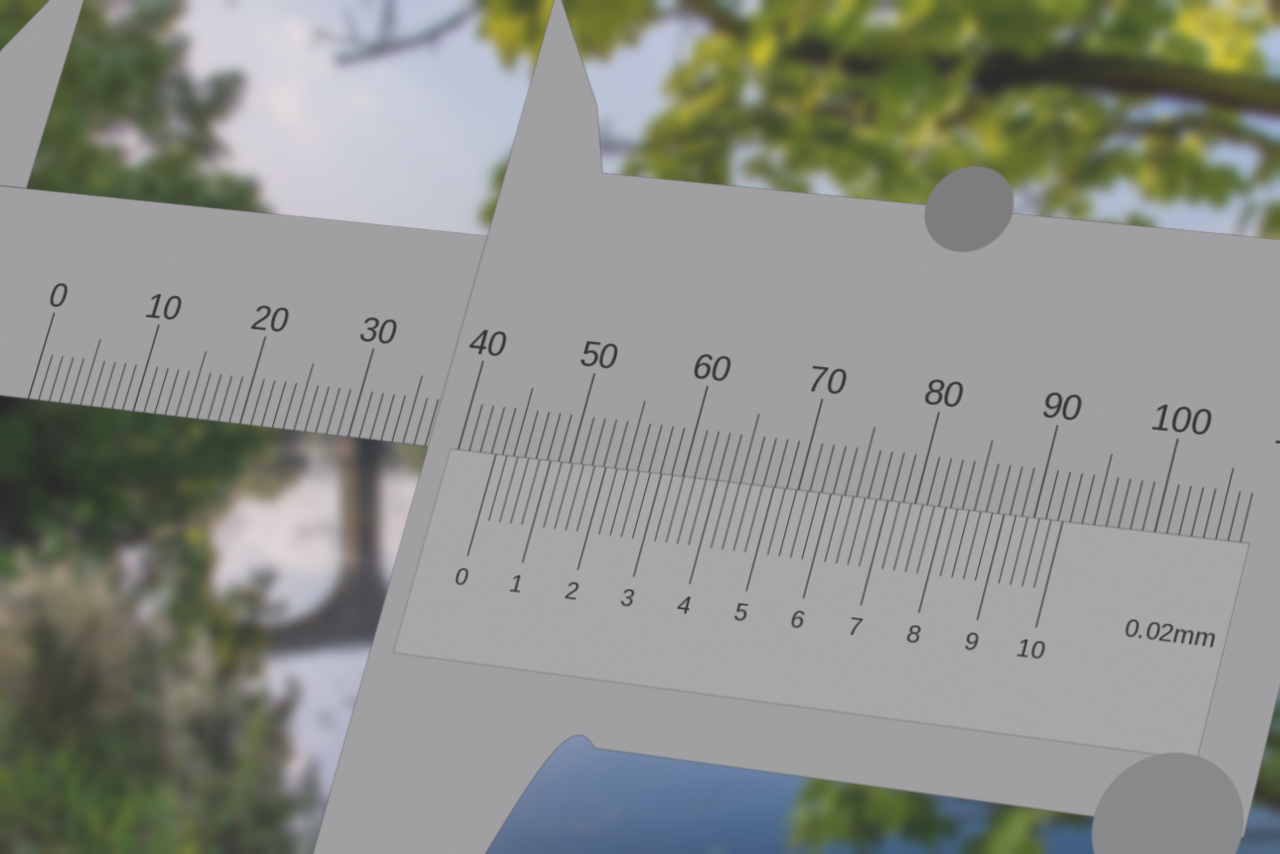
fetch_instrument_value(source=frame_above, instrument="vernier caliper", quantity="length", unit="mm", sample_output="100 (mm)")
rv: 43.4 (mm)
